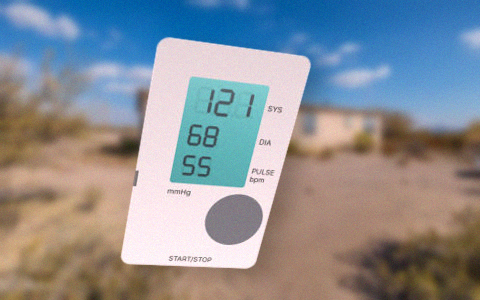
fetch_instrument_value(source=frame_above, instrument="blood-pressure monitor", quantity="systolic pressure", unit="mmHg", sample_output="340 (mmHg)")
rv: 121 (mmHg)
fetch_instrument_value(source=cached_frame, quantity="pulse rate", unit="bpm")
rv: 55 (bpm)
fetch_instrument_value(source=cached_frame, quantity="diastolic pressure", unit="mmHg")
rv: 68 (mmHg)
